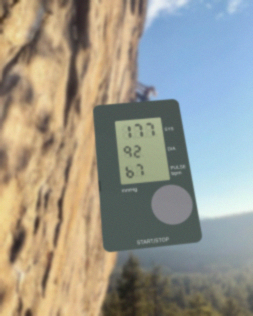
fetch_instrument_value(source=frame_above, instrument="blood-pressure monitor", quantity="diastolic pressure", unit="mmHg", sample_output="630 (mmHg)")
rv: 92 (mmHg)
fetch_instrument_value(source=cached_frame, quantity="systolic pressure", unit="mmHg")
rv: 177 (mmHg)
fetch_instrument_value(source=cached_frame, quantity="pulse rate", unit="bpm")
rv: 67 (bpm)
